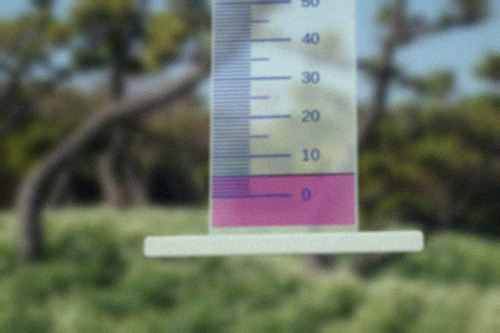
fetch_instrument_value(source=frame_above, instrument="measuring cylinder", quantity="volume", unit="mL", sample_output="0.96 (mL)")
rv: 5 (mL)
